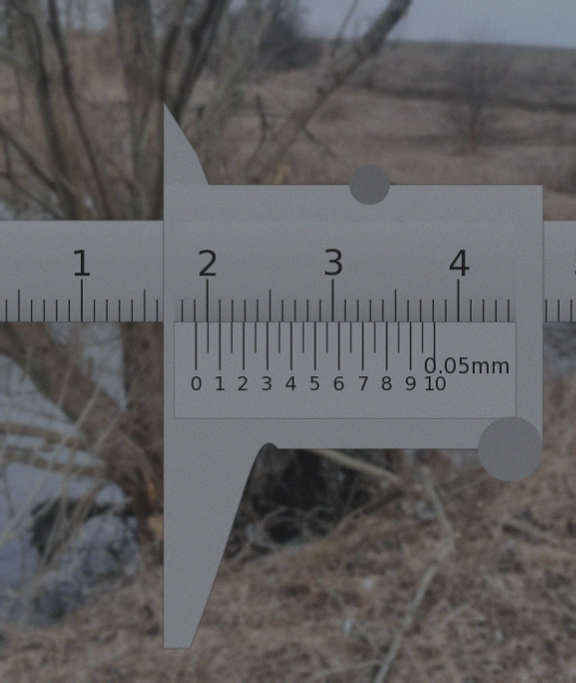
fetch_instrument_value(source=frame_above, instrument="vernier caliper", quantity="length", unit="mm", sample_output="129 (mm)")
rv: 19.1 (mm)
